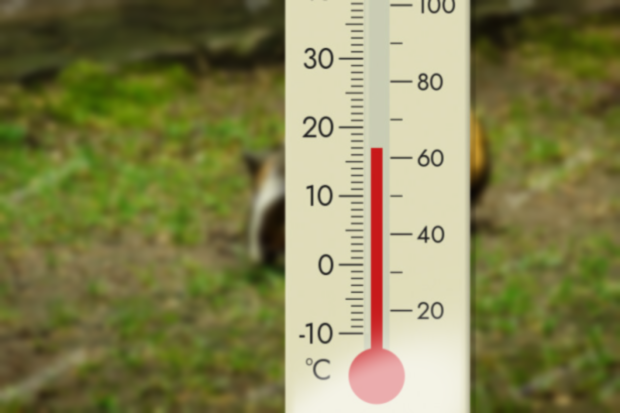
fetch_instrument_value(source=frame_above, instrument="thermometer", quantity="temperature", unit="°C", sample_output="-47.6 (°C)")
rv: 17 (°C)
